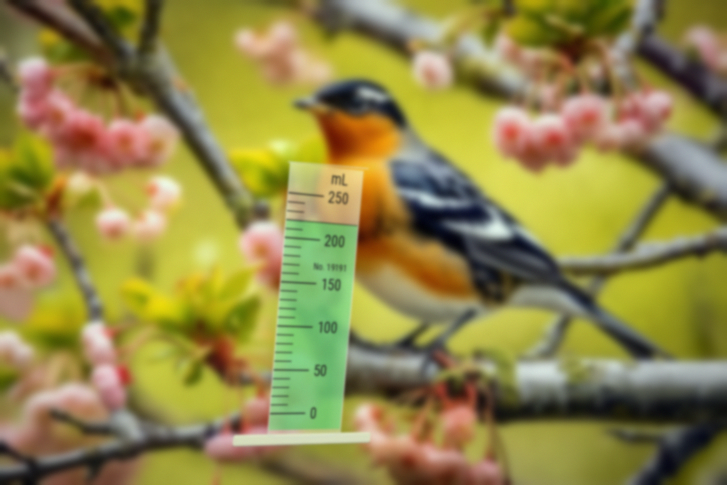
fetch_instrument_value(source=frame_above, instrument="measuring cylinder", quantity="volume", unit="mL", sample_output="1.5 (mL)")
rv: 220 (mL)
